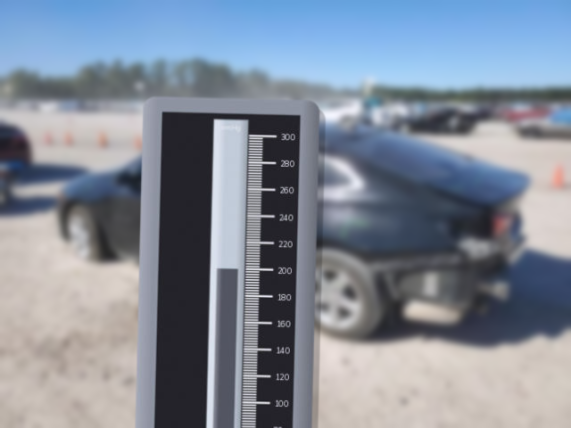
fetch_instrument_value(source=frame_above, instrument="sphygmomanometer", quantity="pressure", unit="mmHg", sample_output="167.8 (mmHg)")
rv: 200 (mmHg)
